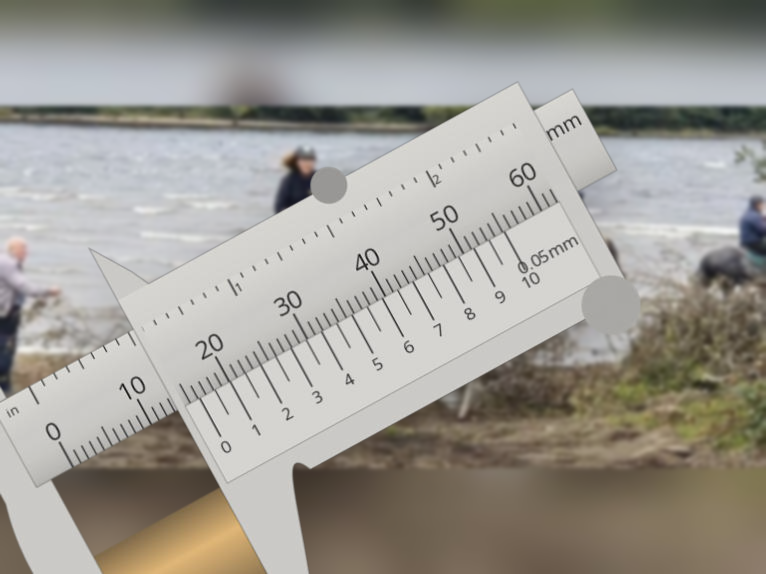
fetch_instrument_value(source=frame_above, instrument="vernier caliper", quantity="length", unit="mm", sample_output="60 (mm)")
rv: 16.2 (mm)
